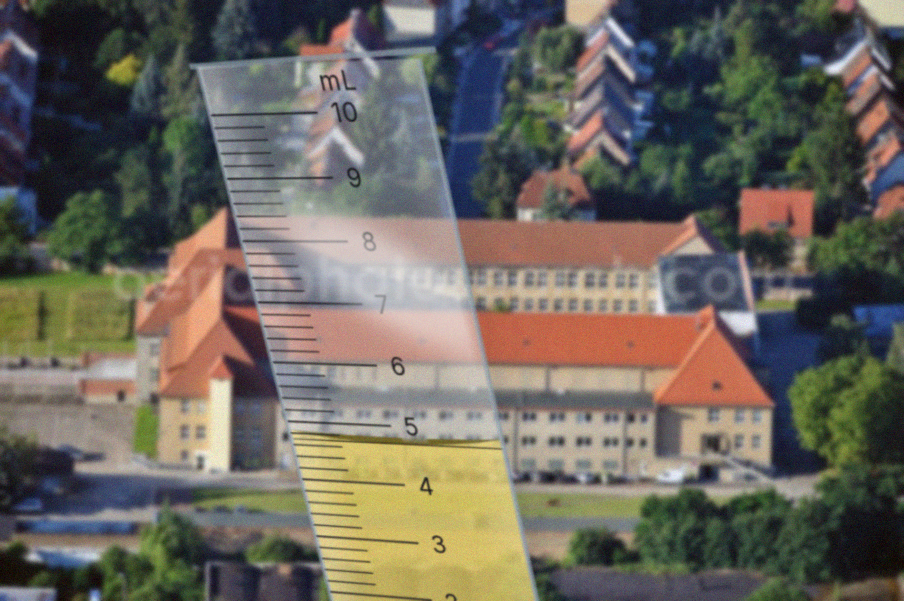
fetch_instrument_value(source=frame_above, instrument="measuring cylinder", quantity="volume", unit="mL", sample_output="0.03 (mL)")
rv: 4.7 (mL)
